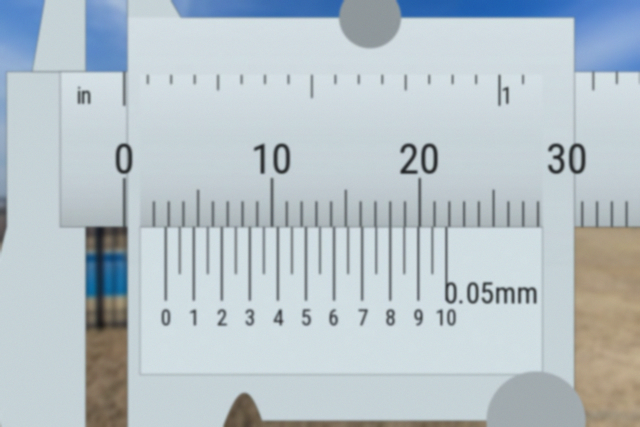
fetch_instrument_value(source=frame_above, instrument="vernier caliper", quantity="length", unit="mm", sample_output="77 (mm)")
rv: 2.8 (mm)
